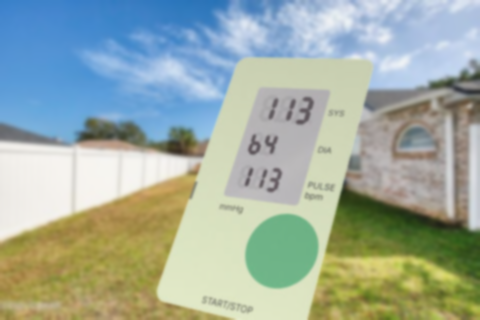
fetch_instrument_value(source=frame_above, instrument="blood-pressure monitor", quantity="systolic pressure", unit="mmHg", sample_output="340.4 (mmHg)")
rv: 113 (mmHg)
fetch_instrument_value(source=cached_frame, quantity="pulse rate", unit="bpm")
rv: 113 (bpm)
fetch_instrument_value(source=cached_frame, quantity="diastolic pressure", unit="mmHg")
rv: 64 (mmHg)
